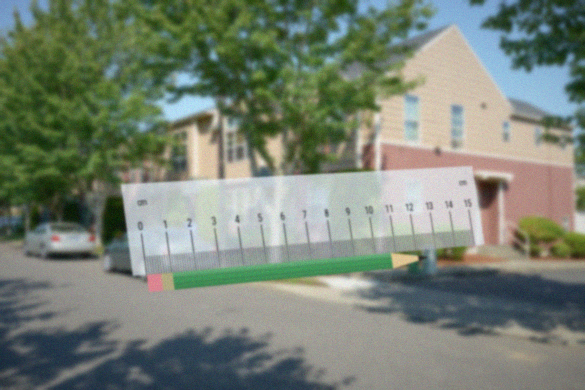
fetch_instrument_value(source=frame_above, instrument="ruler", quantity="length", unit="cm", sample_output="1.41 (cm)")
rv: 12.5 (cm)
